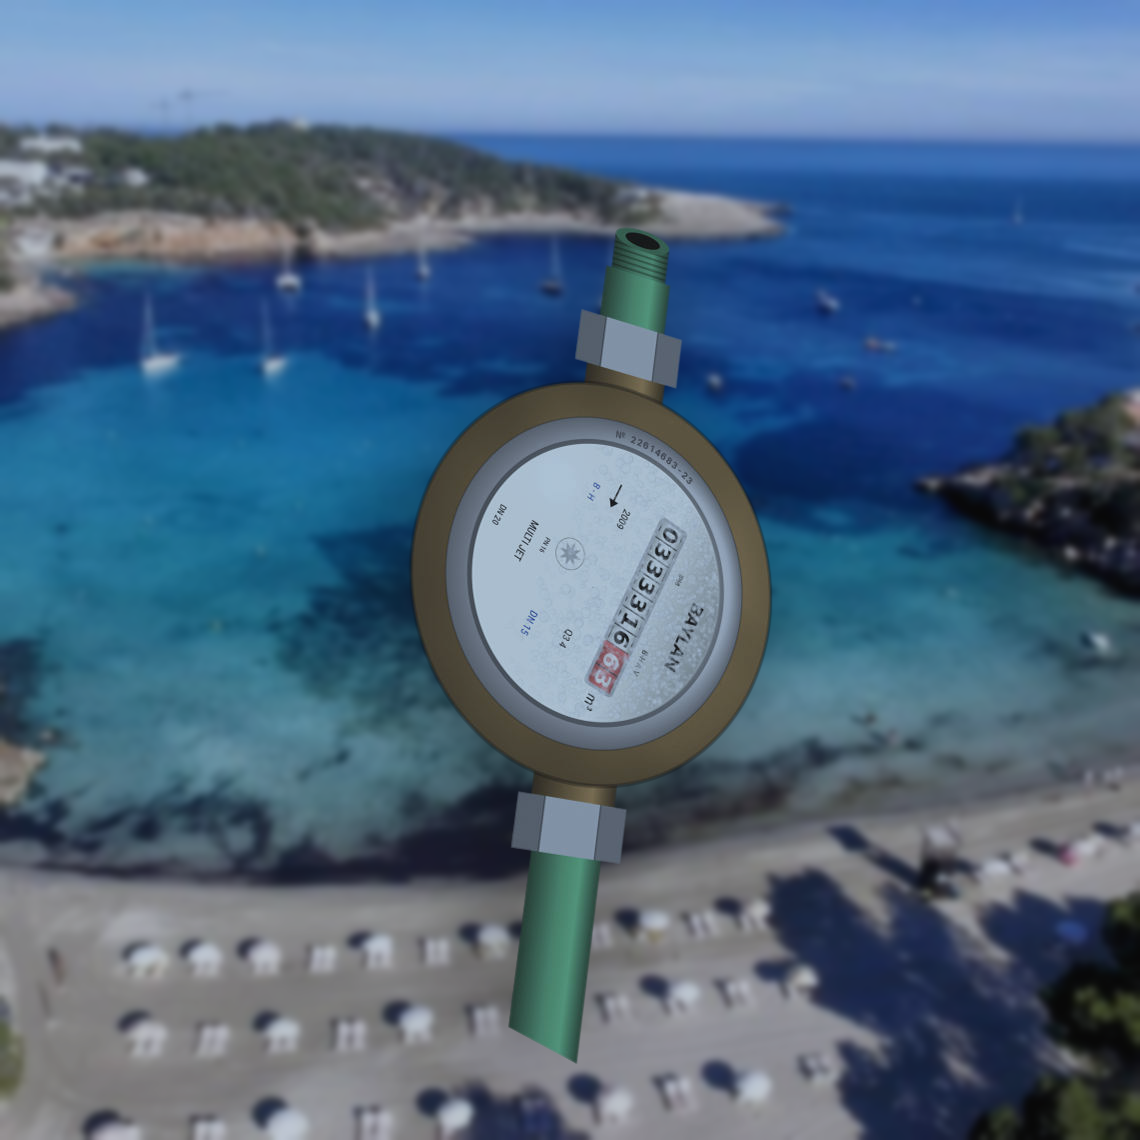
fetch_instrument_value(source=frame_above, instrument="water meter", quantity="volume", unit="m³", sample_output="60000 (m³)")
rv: 333316.63 (m³)
